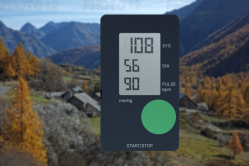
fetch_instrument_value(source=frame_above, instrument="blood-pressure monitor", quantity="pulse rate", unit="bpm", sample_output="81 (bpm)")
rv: 90 (bpm)
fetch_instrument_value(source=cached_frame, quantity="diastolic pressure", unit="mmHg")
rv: 56 (mmHg)
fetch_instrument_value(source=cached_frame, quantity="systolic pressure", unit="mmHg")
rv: 108 (mmHg)
